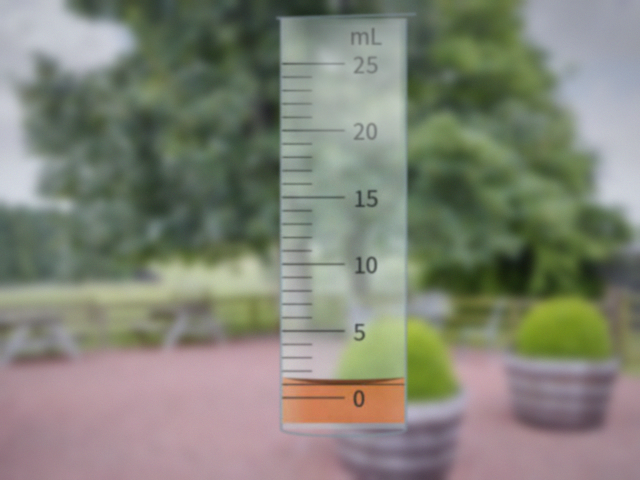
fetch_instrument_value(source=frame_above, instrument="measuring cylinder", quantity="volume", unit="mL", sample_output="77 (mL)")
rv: 1 (mL)
